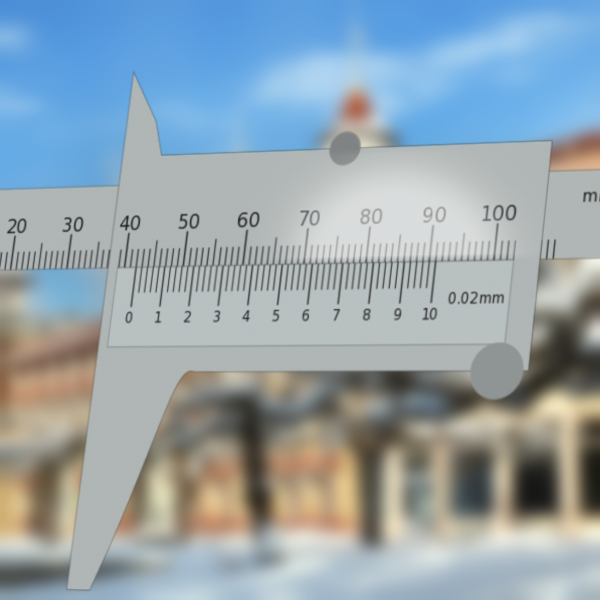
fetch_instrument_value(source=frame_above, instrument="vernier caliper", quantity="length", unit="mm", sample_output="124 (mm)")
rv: 42.0 (mm)
